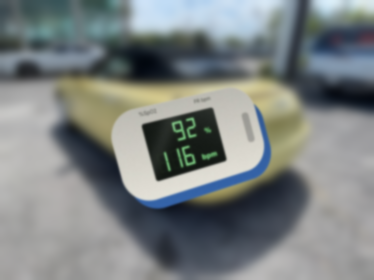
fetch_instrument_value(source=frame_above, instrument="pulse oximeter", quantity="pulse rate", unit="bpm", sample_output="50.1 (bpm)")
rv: 116 (bpm)
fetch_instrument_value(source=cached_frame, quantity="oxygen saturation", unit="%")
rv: 92 (%)
